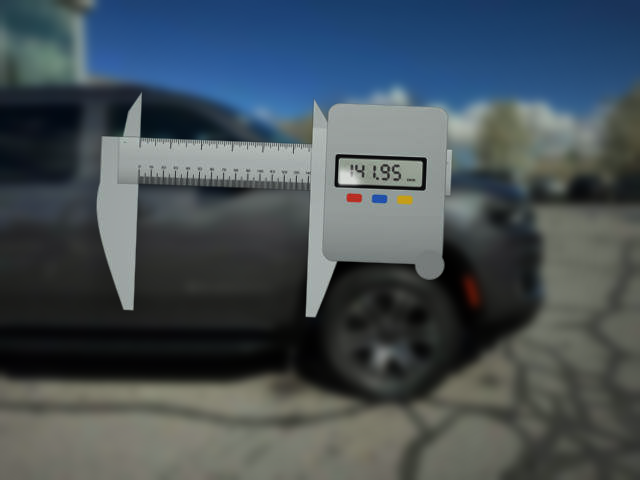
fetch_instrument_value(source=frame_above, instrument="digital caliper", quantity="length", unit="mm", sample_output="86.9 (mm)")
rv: 141.95 (mm)
